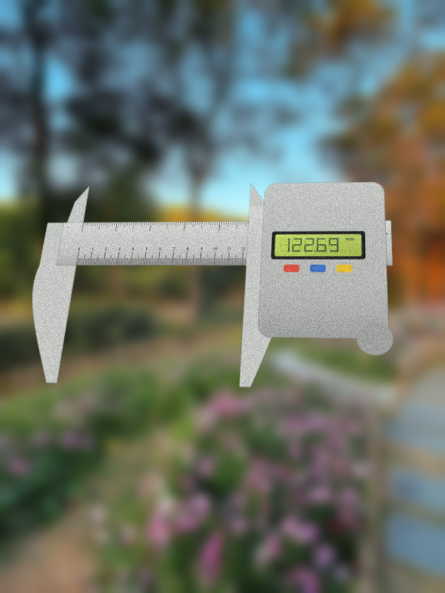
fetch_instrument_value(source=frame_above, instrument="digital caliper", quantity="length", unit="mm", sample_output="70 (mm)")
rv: 122.69 (mm)
